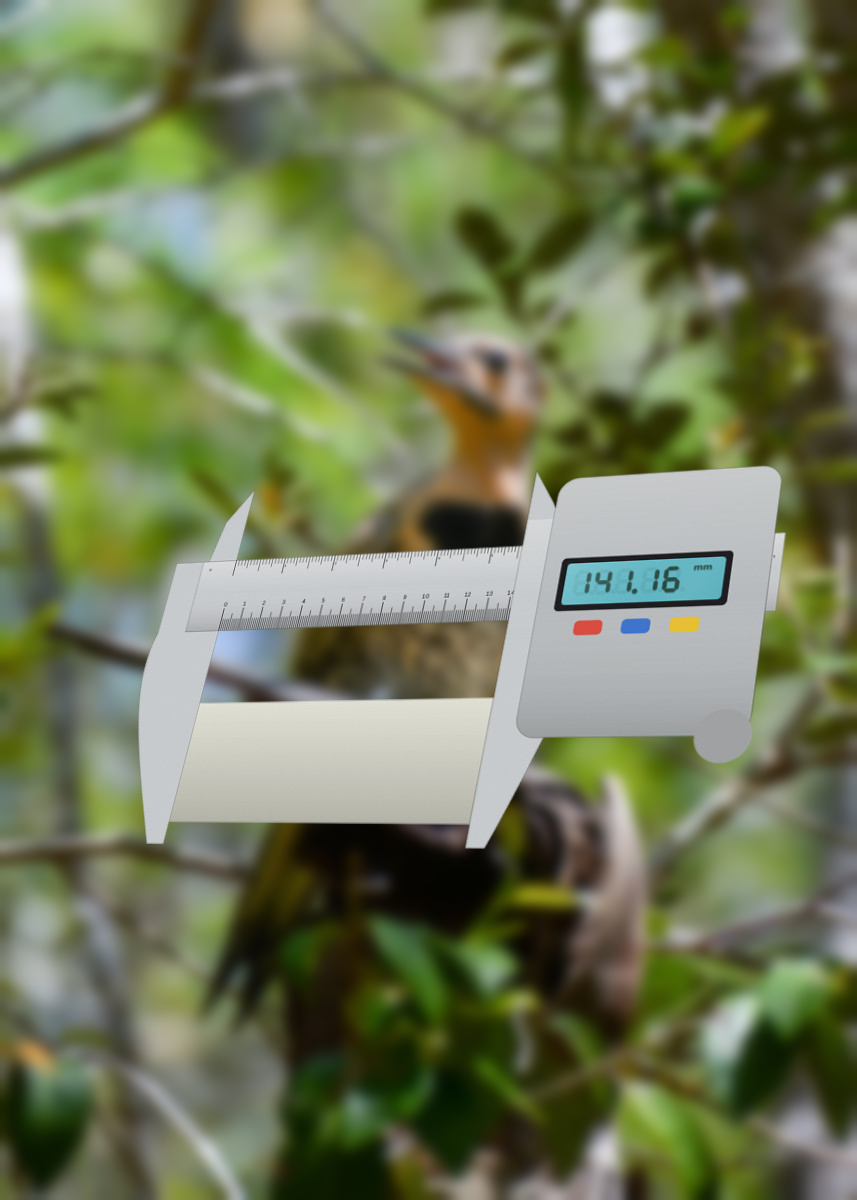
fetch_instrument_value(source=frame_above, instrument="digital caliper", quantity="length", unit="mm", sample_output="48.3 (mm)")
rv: 141.16 (mm)
